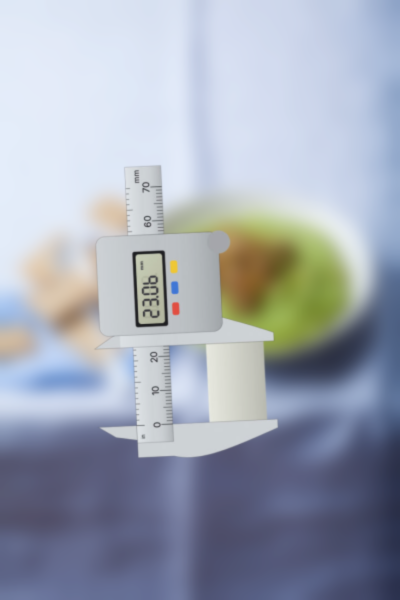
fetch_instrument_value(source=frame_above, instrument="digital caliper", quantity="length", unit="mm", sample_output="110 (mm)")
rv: 23.06 (mm)
